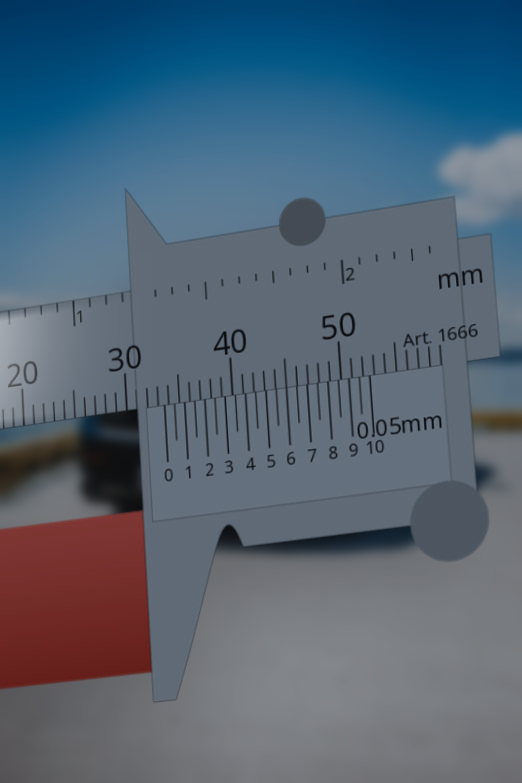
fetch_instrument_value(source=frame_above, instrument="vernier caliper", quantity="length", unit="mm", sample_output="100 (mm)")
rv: 33.6 (mm)
